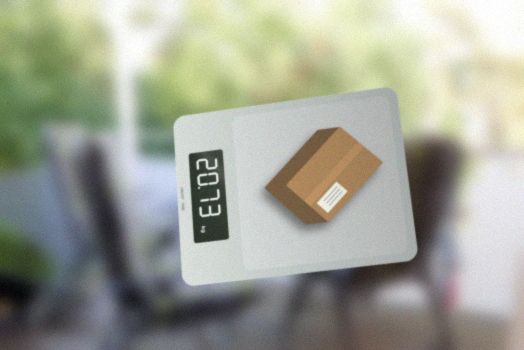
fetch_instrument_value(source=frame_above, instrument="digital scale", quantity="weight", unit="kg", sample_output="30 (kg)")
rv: 20.73 (kg)
